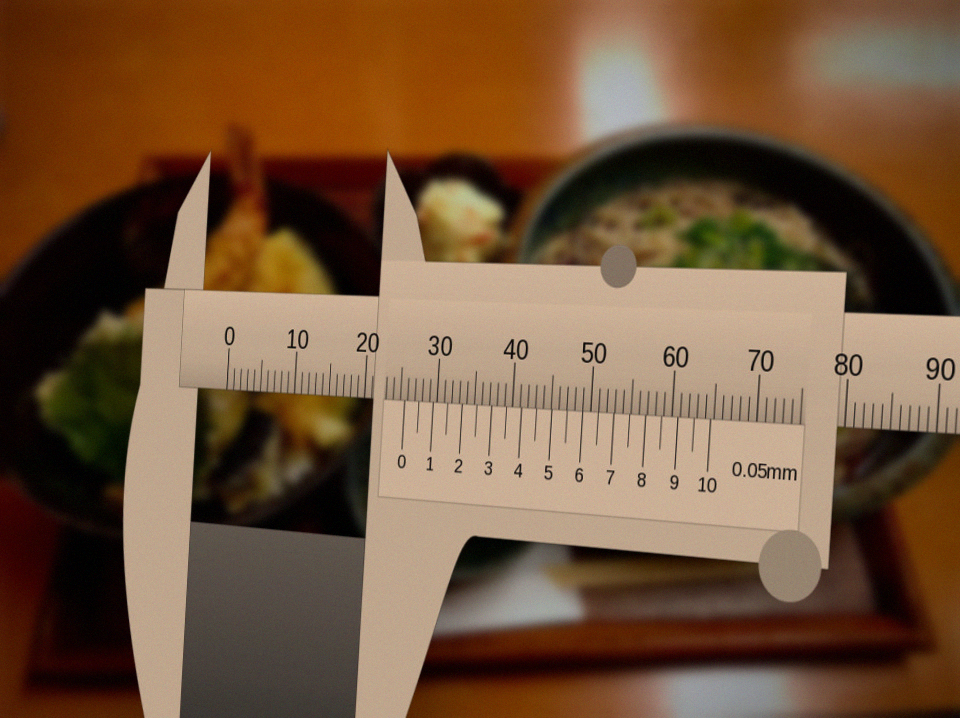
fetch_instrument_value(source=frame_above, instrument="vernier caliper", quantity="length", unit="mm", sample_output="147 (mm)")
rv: 25.6 (mm)
